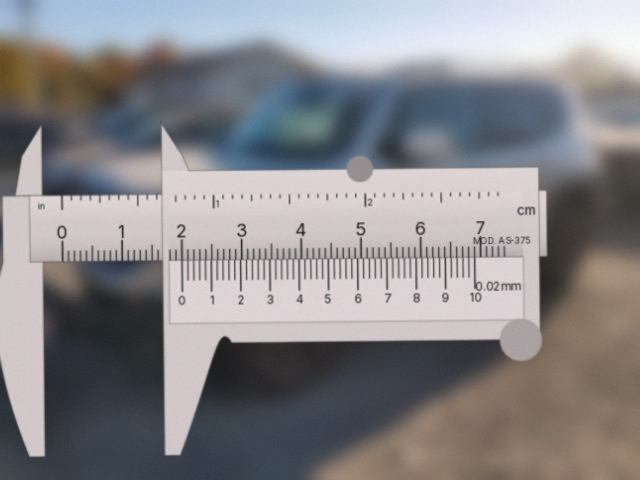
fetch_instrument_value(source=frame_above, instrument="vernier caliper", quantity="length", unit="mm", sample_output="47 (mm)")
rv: 20.0 (mm)
